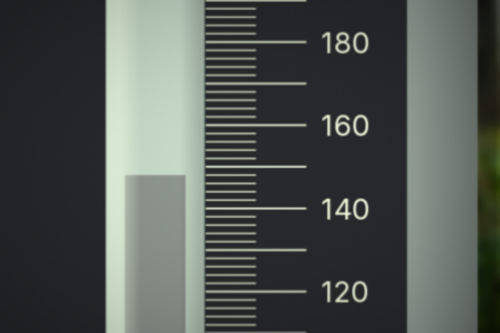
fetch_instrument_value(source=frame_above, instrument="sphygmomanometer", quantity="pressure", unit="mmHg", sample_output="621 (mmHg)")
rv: 148 (mmHg)
